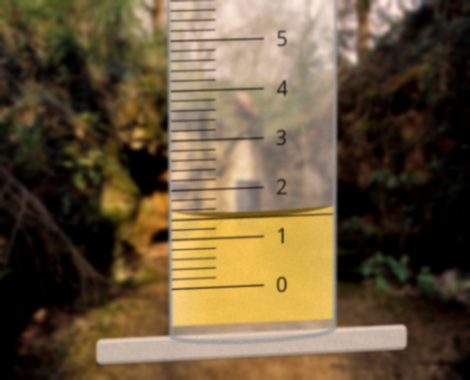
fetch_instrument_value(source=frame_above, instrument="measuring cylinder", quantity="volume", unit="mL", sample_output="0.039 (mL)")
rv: 1.4 (mL)
